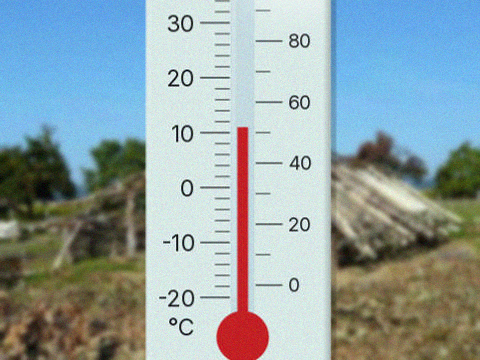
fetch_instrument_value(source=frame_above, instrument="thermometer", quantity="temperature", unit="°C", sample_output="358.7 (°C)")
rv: 11 (°C)
